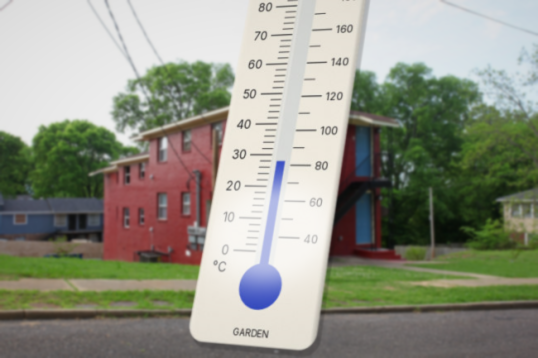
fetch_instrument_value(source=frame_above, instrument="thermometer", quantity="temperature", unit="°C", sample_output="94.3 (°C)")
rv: 28 (°C)
